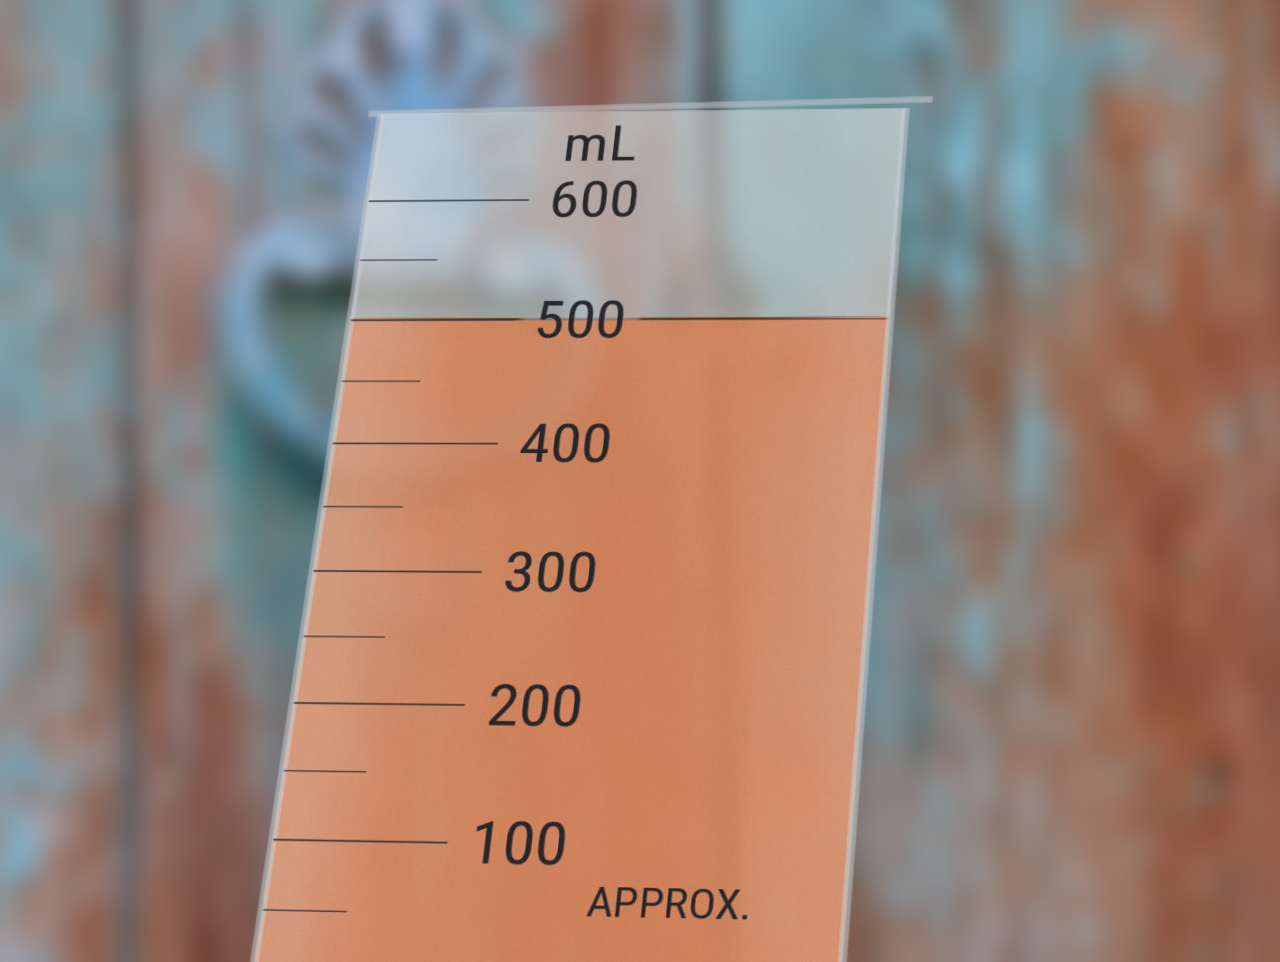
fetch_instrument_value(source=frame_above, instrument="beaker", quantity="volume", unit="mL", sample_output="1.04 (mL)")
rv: 500 (mL)
